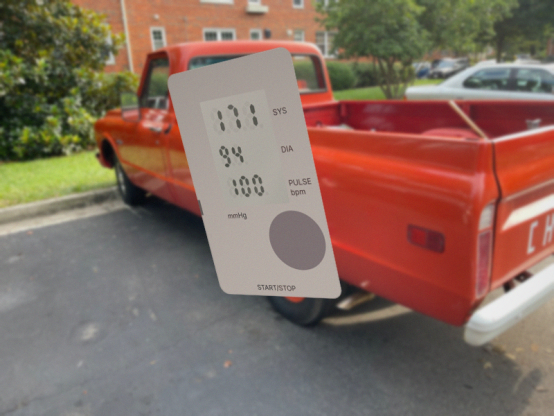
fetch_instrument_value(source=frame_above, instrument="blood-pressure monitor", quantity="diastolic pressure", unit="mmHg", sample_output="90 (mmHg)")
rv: 94 (mmHg)
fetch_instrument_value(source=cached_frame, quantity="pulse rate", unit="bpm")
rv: 100 (bpm)
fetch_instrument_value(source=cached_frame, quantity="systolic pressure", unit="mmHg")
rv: 171 (mmHg)
